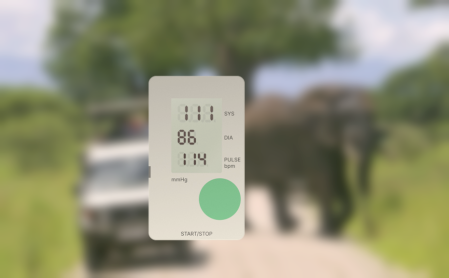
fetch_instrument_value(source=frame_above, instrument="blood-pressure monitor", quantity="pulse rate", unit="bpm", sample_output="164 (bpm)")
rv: 114 (bpm)
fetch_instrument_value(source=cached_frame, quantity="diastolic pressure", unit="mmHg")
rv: 86 (mmHg)
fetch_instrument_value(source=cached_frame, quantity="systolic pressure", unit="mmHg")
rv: 111 (mmHg)
